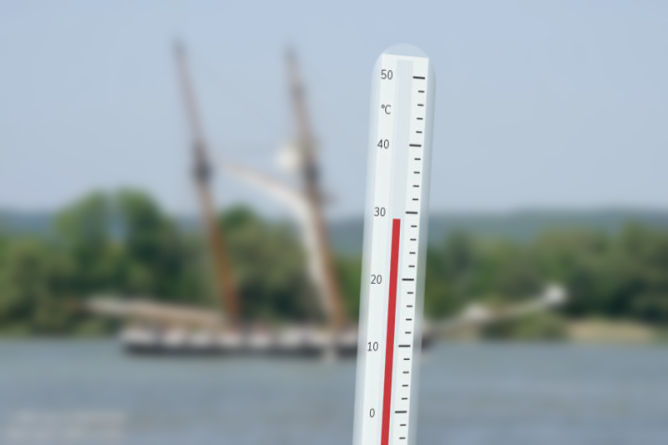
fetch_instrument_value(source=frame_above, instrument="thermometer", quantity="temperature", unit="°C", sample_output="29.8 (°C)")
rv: 29 (°C)
